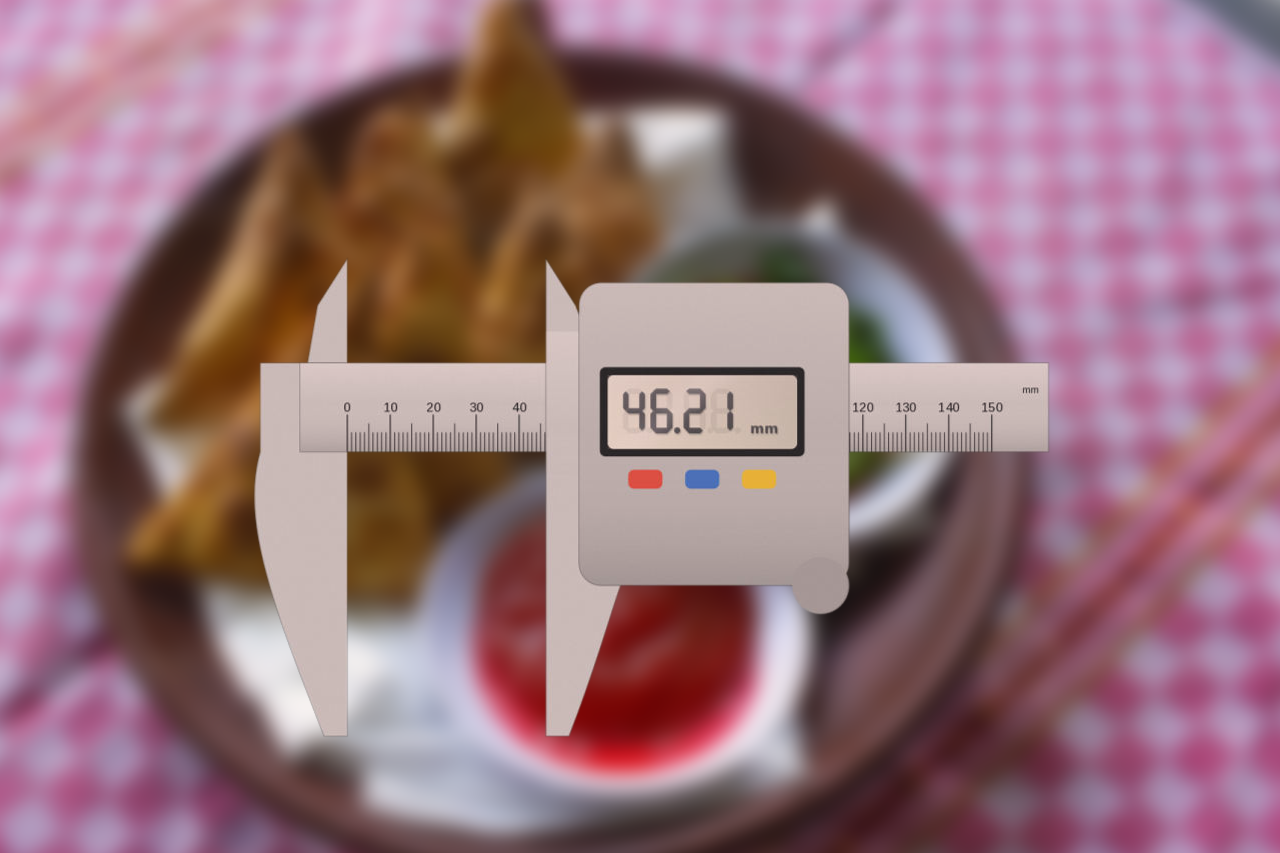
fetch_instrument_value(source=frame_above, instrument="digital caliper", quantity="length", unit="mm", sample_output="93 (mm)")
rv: 46.21 (mm)
